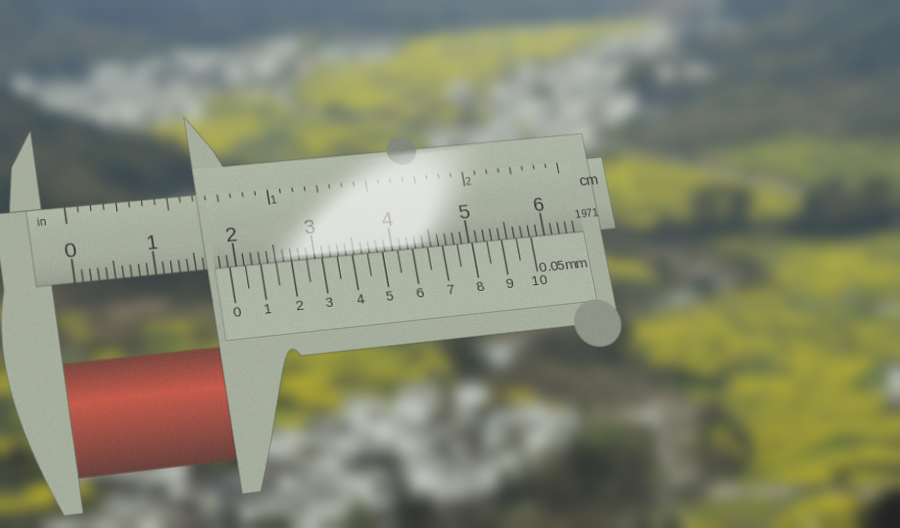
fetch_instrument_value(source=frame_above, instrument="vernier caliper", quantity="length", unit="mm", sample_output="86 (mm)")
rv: 19.2 (mm)
